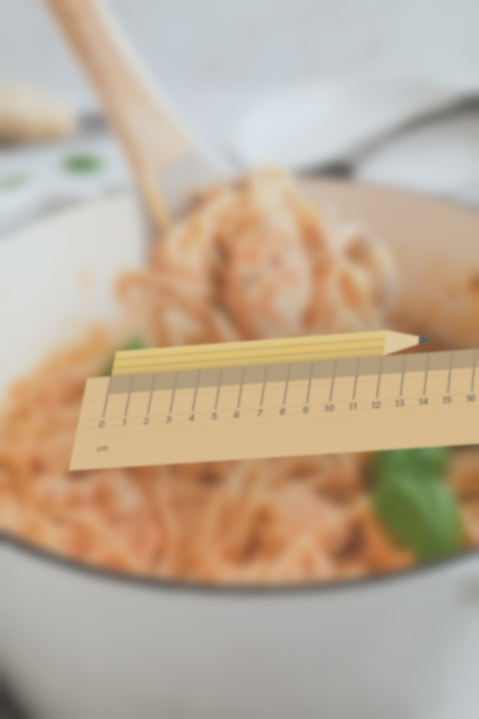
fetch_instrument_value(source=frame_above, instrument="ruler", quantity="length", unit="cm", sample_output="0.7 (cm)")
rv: 14 (cm)
